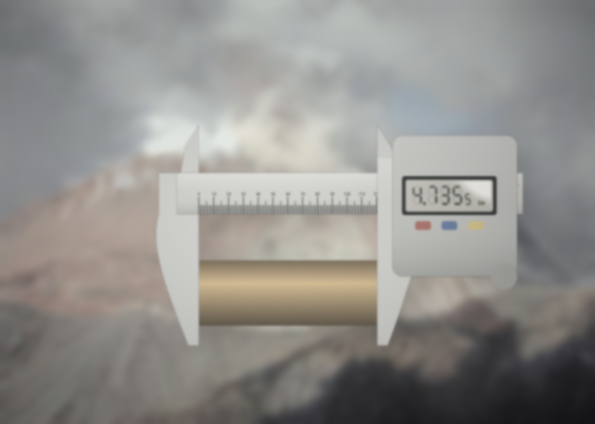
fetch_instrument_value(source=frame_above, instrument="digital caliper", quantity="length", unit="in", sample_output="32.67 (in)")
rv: 4.7355 (in)
